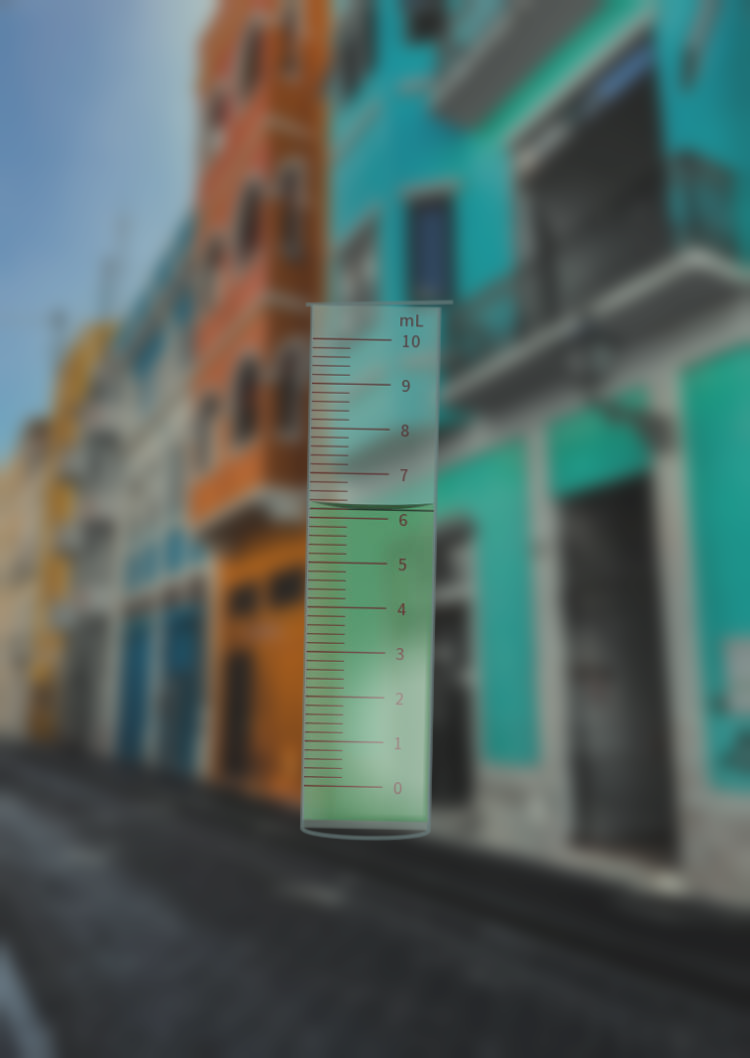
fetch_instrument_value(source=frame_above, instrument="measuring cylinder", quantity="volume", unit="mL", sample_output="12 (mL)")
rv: 6.2 (mL)
